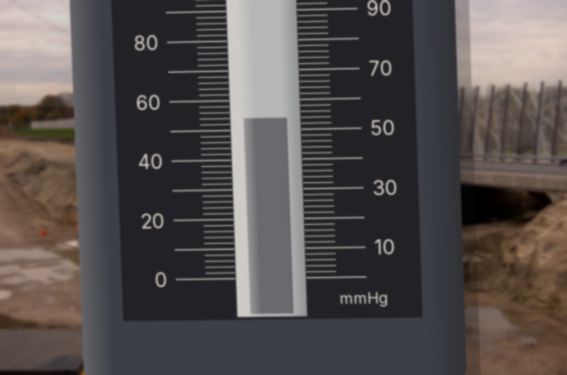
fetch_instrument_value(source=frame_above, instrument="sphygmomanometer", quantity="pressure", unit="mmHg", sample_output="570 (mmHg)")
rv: 54 (mmHg)
